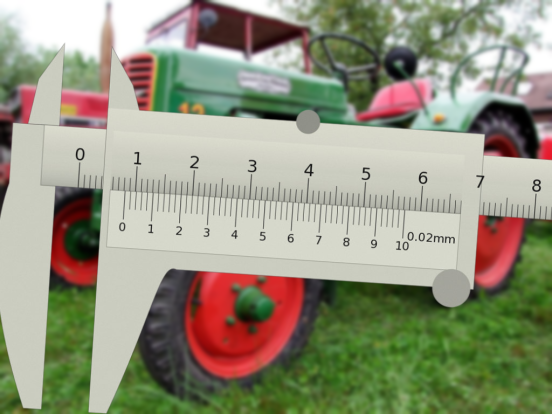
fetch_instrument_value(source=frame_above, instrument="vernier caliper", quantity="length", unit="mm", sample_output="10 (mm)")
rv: 8.2 (mm)
